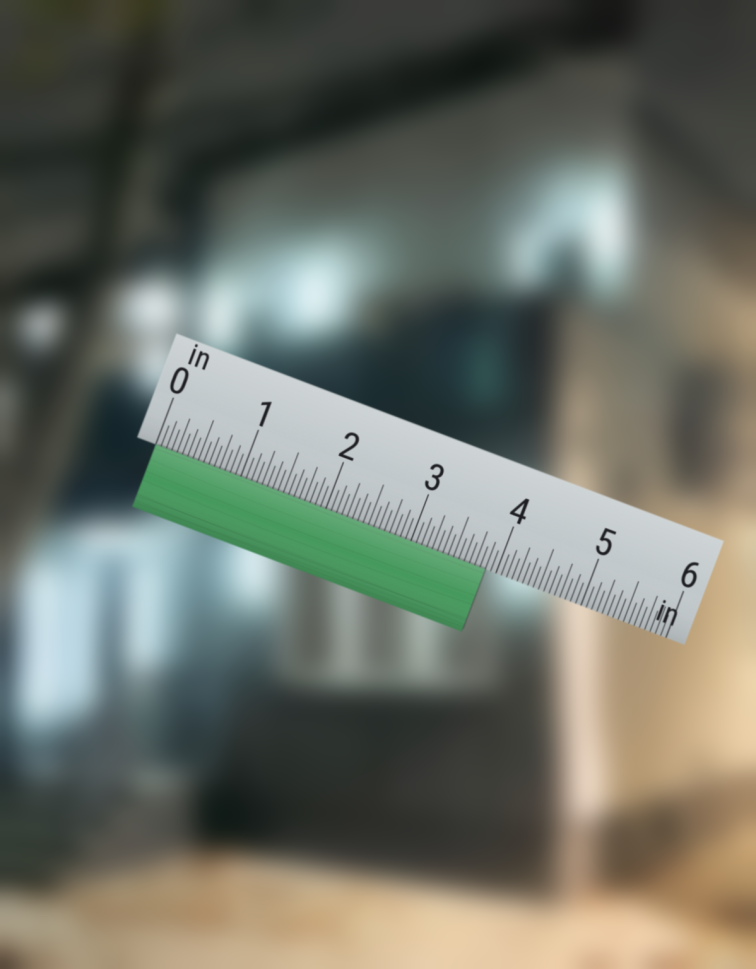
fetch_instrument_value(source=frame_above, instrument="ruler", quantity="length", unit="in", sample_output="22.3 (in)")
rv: 3.875 (in)
